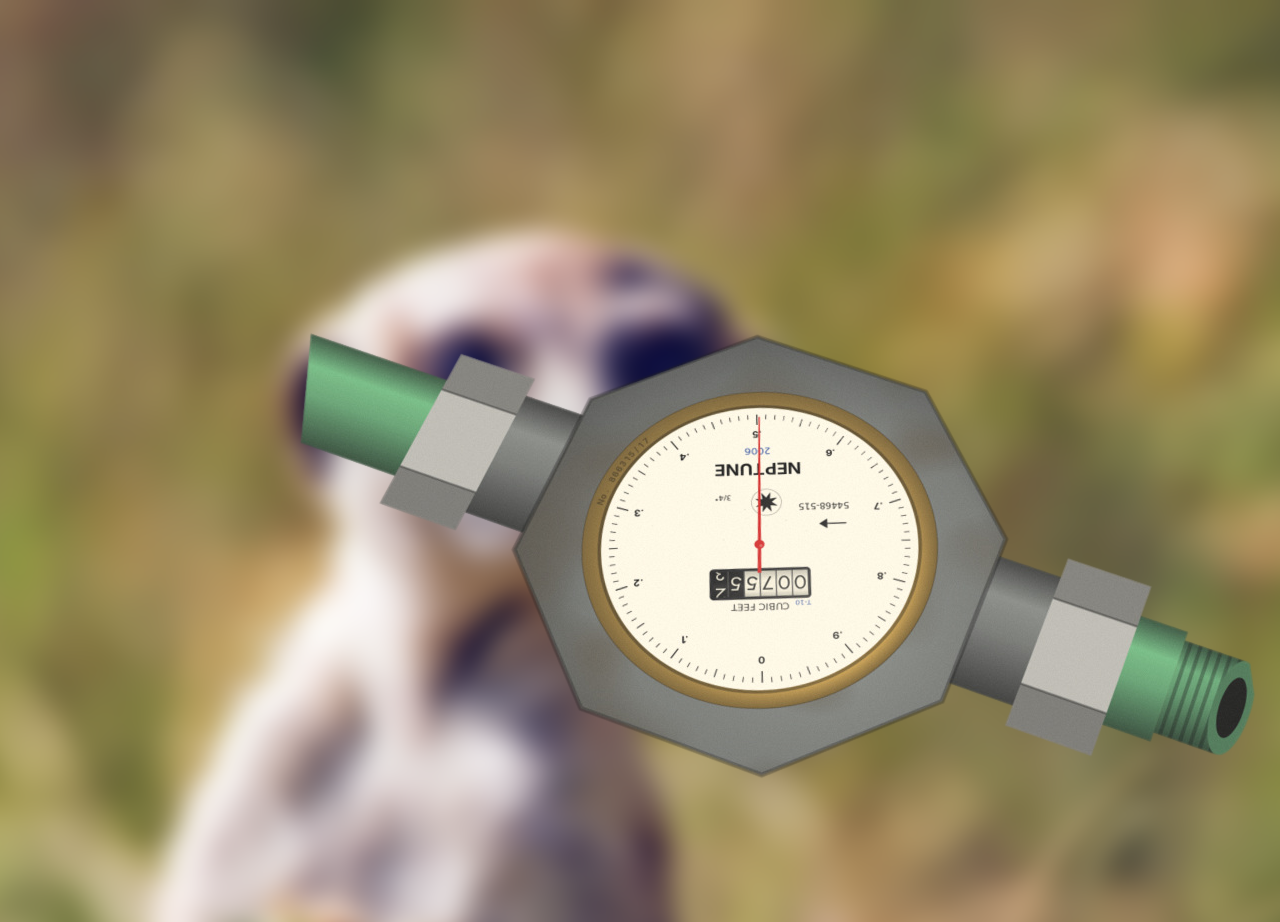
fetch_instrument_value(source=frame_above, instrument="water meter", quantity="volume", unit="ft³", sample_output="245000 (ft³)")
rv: 7552.50 (ft³)
